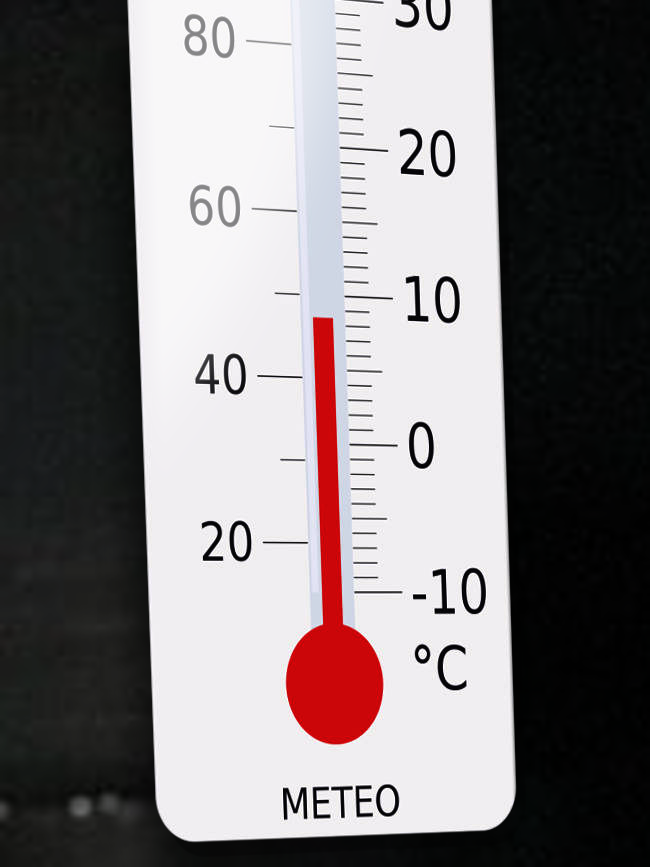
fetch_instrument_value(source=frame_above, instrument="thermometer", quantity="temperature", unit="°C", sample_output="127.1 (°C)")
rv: 8.5 (°C)
